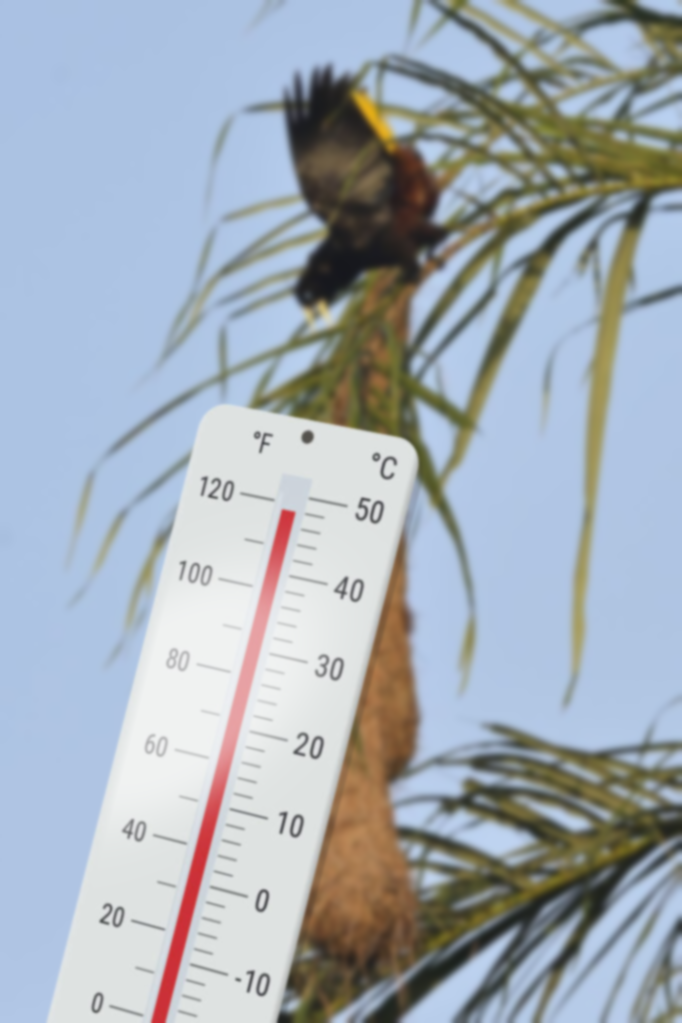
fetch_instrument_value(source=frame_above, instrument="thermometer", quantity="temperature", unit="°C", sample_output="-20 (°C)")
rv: 48 (°C)
